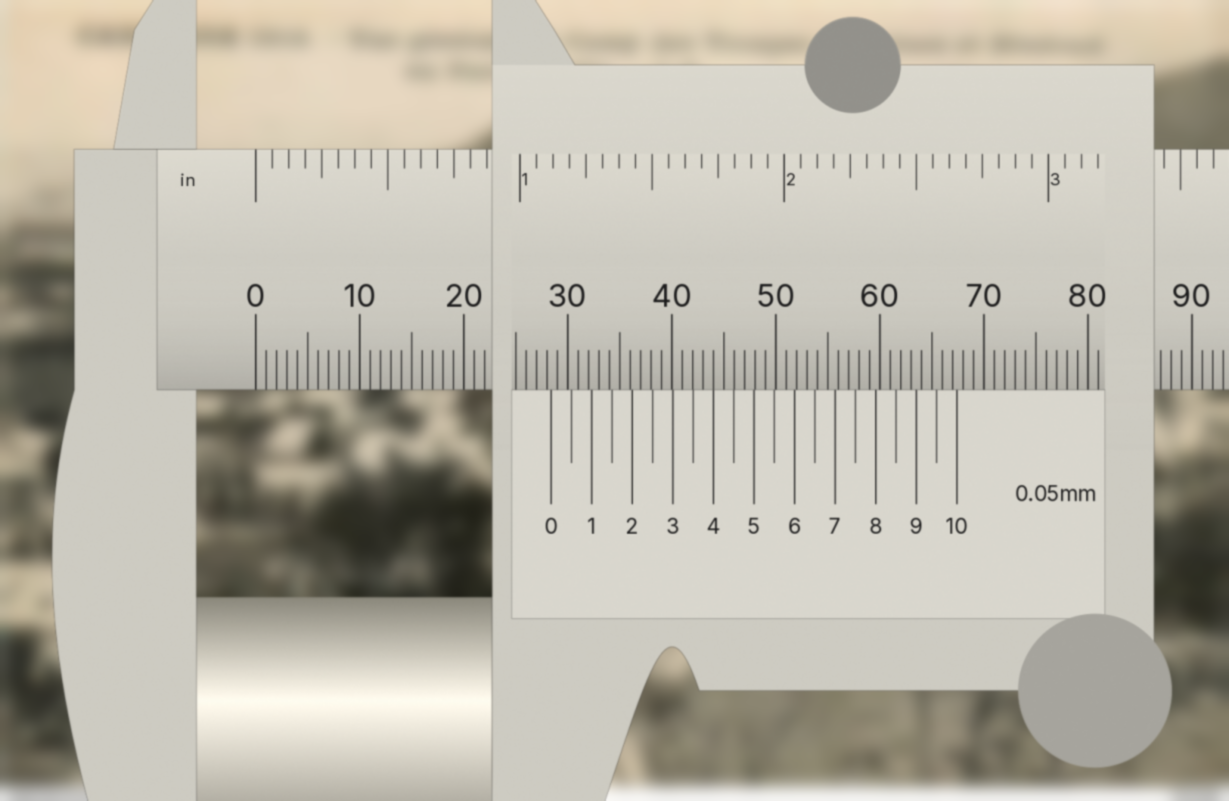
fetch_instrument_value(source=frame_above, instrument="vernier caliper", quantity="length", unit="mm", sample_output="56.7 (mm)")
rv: 28.4 (mm)
